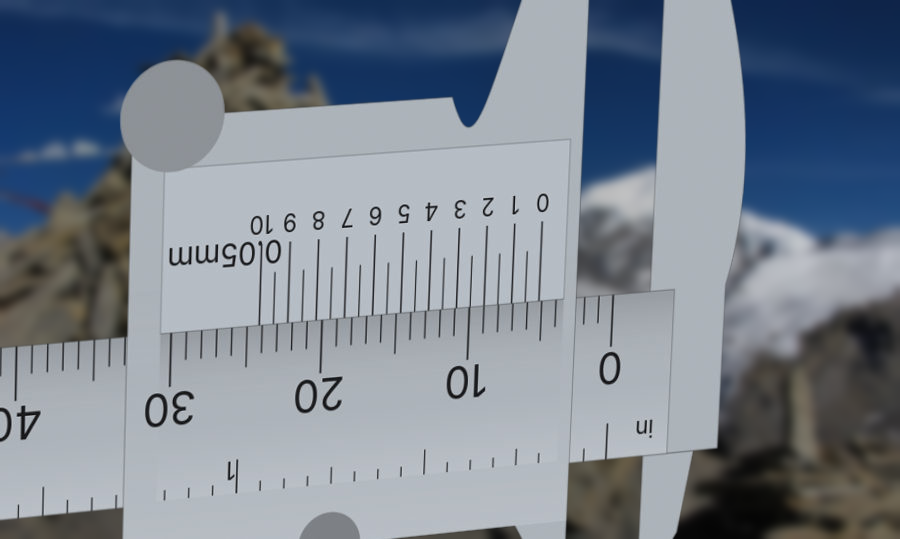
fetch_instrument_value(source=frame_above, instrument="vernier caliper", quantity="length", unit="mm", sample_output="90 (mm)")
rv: 5.2 (mm)
